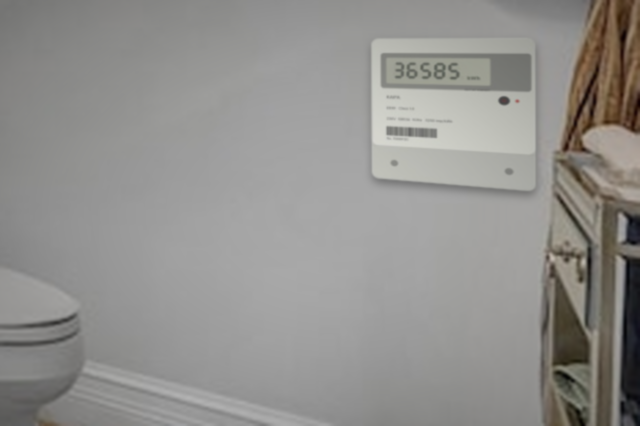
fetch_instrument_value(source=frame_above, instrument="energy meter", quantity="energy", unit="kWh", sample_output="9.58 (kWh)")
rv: 36585 (kWh)
